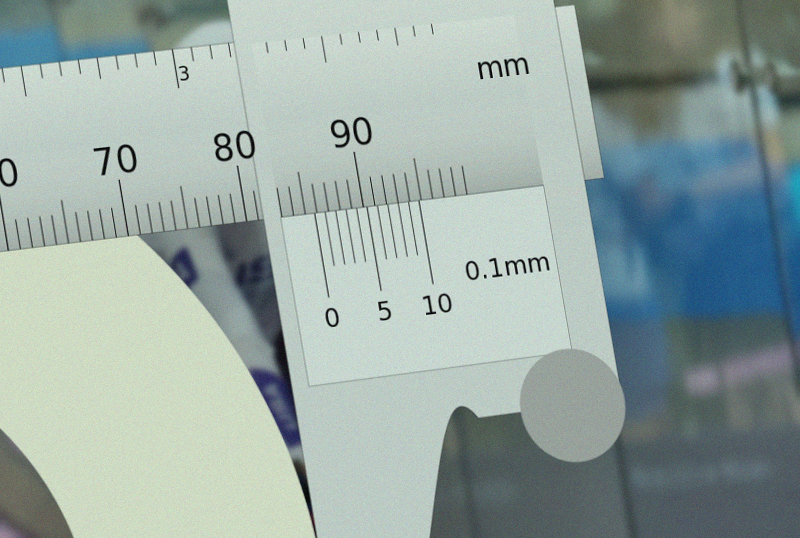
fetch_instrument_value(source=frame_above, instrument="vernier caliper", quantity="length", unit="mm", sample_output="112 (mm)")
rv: 85.8 (mm)
